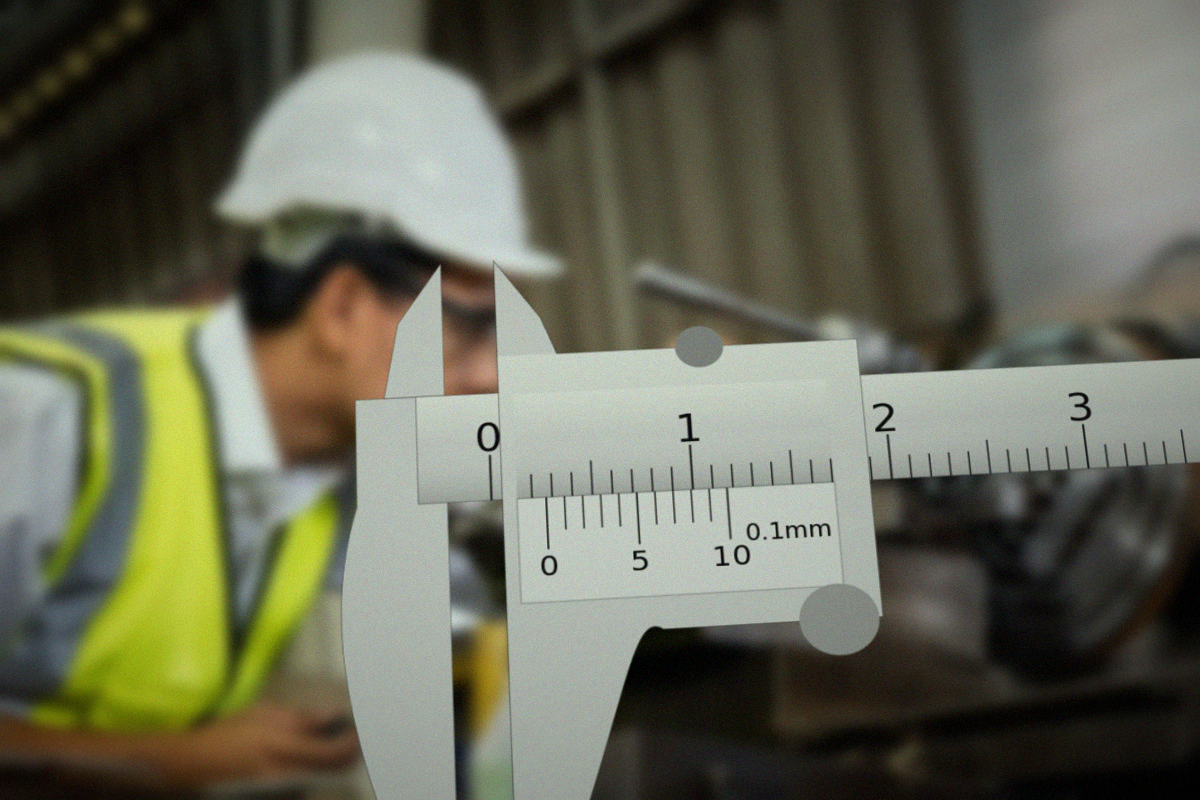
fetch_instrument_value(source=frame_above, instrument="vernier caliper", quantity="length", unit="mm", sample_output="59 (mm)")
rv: 2.7 (mm)
